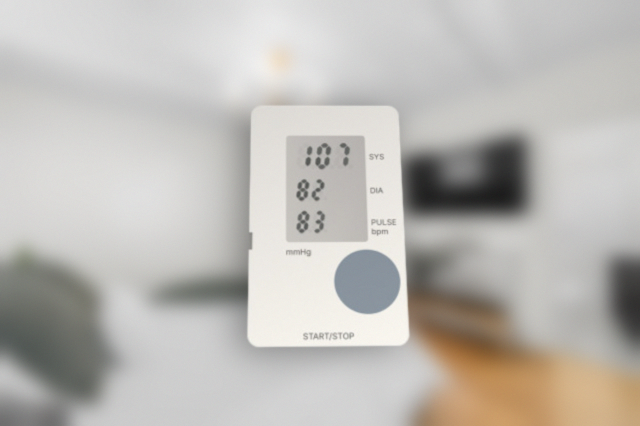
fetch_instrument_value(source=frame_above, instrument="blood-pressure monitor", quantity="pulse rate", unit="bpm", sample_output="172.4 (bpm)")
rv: 83 (bpm)
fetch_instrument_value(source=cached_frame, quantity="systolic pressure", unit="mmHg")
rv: 107 (mmHg)
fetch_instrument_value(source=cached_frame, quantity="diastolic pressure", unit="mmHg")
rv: 82 (mmHg)
